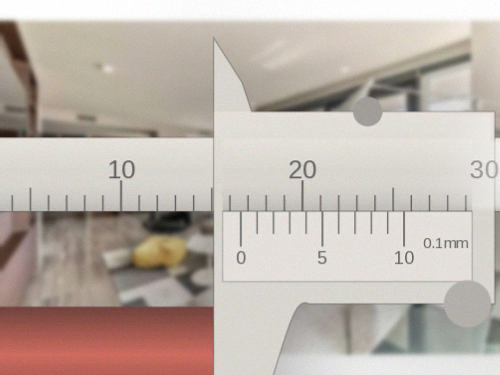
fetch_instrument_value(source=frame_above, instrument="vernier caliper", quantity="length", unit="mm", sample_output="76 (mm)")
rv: 16.6 (mm)
